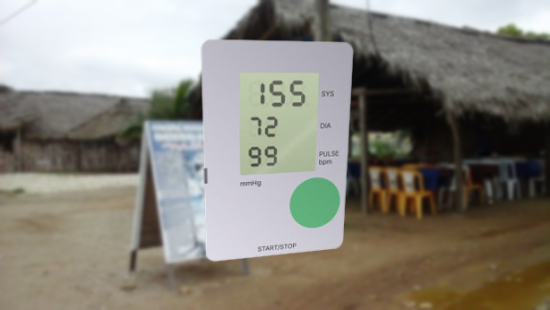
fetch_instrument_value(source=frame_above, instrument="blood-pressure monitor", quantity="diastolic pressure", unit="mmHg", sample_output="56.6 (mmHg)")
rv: 72 (mmHg)
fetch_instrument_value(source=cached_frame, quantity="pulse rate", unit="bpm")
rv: 99 (bpm)
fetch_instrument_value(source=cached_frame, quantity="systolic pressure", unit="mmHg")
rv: 155 (mmHg)
